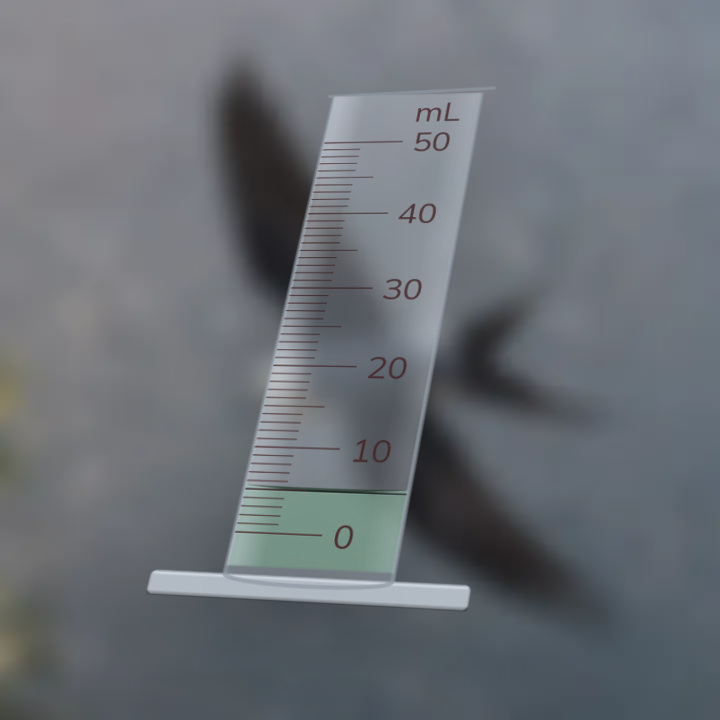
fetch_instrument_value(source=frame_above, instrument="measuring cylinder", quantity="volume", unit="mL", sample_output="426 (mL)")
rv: 5 (mL)
